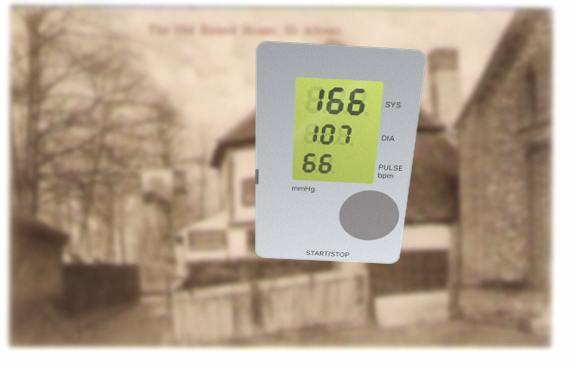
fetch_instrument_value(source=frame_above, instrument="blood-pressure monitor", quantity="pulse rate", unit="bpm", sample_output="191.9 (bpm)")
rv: 66 (bpm)
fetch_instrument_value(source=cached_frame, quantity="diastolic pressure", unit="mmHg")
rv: 107 (mmHg)
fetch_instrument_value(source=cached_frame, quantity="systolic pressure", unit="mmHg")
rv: 166 (mmHg)
